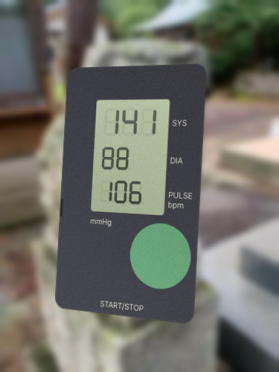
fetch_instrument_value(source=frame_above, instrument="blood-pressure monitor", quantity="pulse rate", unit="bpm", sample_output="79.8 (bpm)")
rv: 106 (bpm)
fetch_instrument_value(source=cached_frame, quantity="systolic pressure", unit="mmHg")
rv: 141 (mmHg)
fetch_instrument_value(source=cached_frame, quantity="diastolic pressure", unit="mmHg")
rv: 88 (mmHg)
